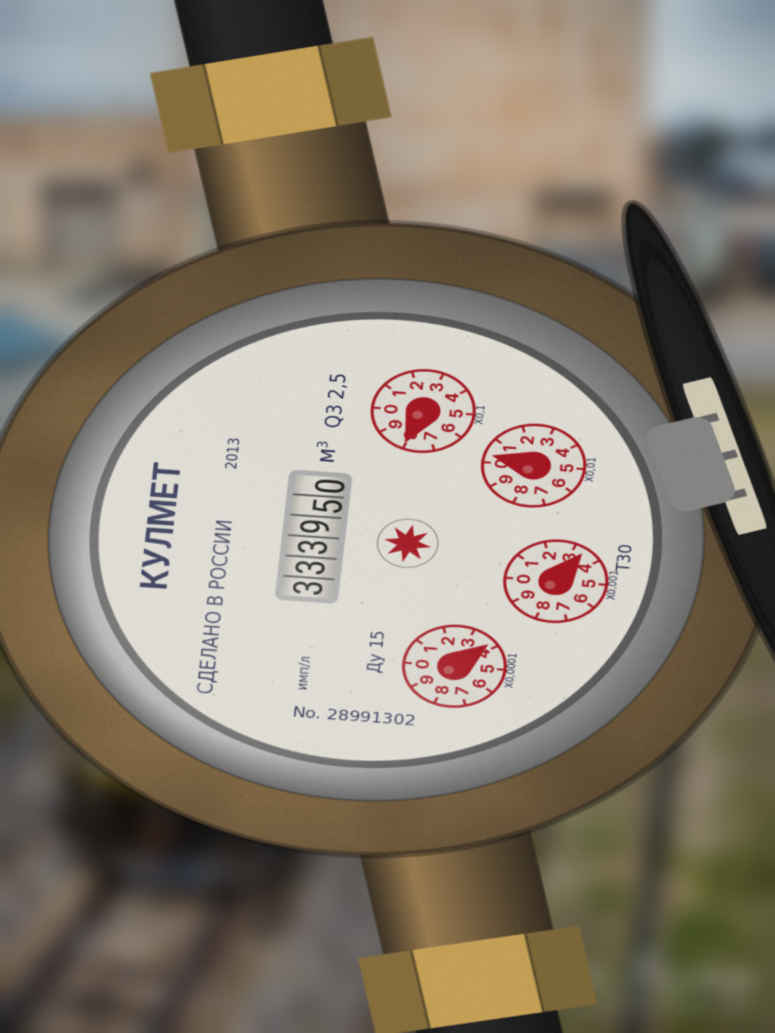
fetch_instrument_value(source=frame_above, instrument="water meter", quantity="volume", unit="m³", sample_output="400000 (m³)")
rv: 333949.8033 (m³)
